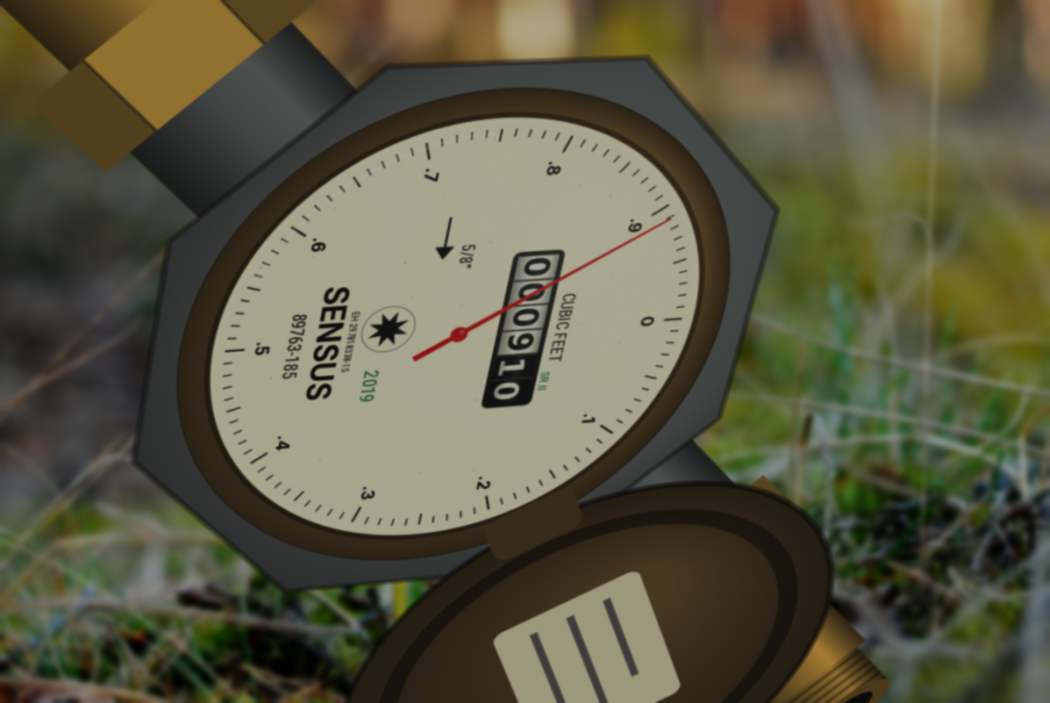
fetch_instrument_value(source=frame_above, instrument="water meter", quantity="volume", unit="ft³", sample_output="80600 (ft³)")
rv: 909.91 (ft³)
